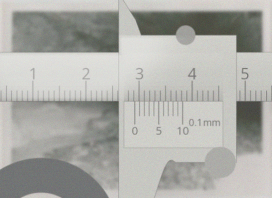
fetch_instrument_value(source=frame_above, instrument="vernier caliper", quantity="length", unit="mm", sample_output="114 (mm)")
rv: 29.2 (mm)
